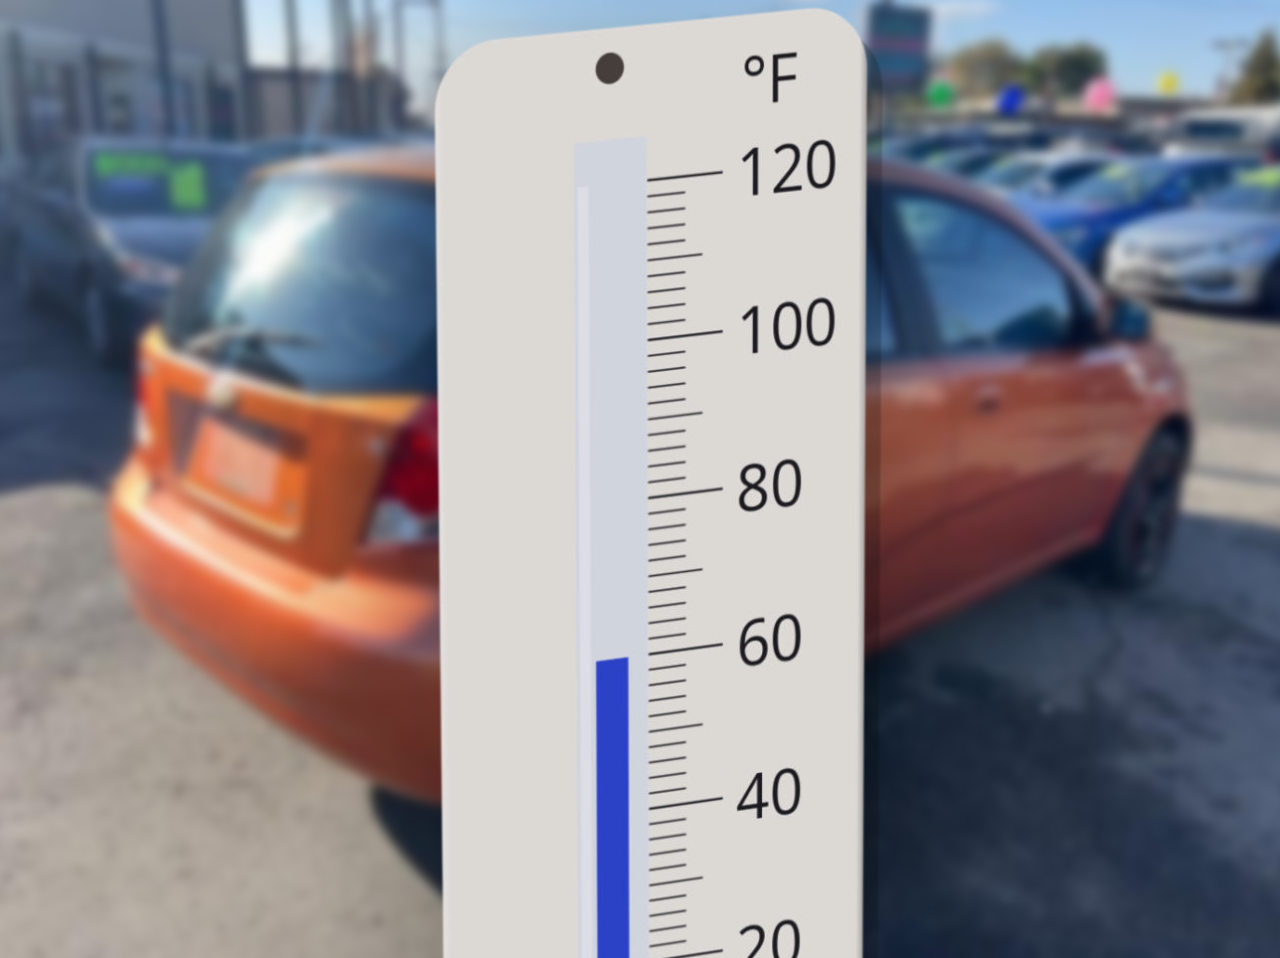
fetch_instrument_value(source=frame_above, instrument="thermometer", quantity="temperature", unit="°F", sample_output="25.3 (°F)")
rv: 60 (°F)
